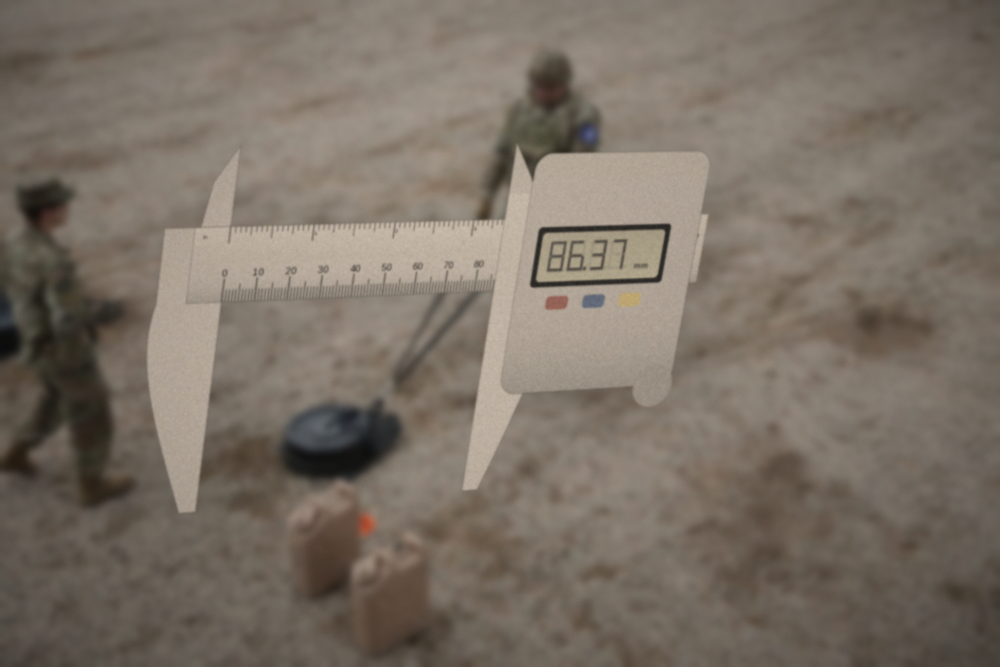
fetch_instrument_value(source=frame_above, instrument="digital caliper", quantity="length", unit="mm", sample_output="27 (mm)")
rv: 86.37 (mm)
